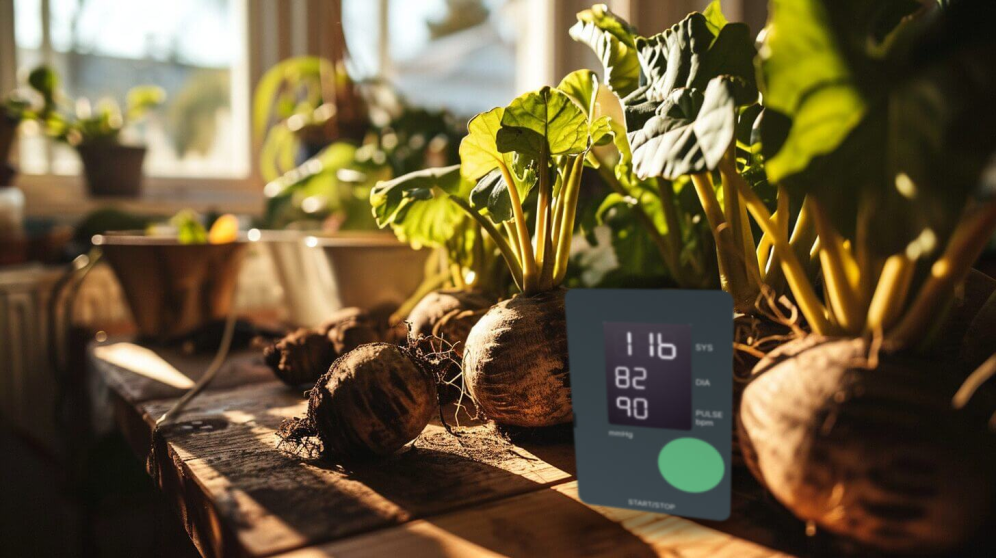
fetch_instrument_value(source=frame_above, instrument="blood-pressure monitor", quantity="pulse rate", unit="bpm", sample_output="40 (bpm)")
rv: 90 (bpm)
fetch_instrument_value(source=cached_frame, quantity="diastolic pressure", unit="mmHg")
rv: 82 (mmHg)
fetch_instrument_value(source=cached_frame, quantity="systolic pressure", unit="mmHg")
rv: 116 (mmHg)
